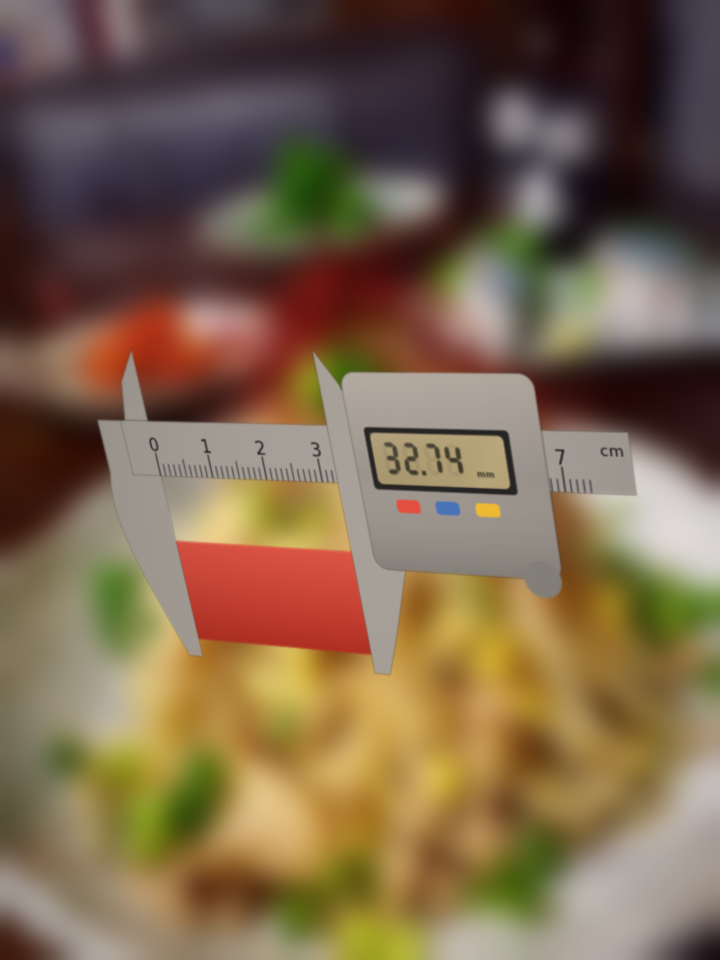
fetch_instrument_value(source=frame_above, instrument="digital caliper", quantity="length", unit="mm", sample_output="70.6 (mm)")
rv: 32.74 (mm)
